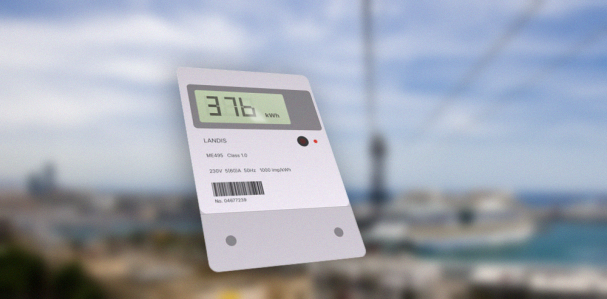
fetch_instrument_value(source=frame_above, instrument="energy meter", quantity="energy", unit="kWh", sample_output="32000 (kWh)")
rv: 376 (kWh)
